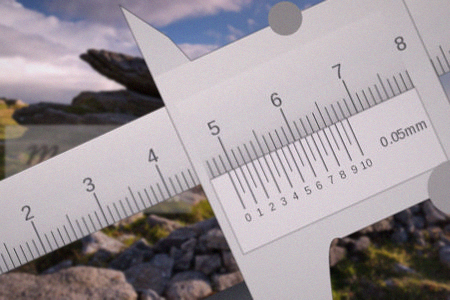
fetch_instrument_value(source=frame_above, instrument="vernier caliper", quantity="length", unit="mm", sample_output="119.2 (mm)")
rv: 49.2 (mm)
